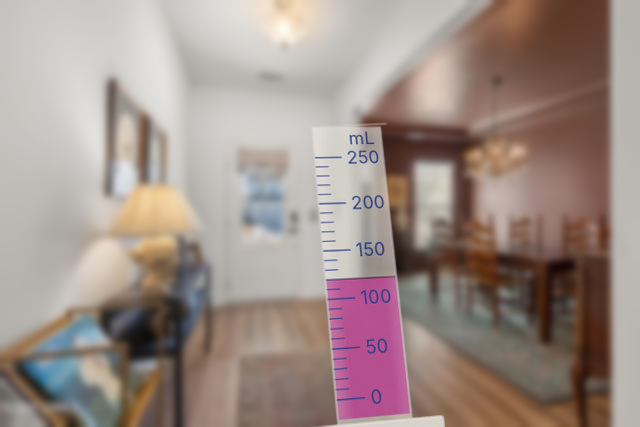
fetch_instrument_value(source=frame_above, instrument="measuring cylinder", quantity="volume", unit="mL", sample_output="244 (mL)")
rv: 120 (mL)
